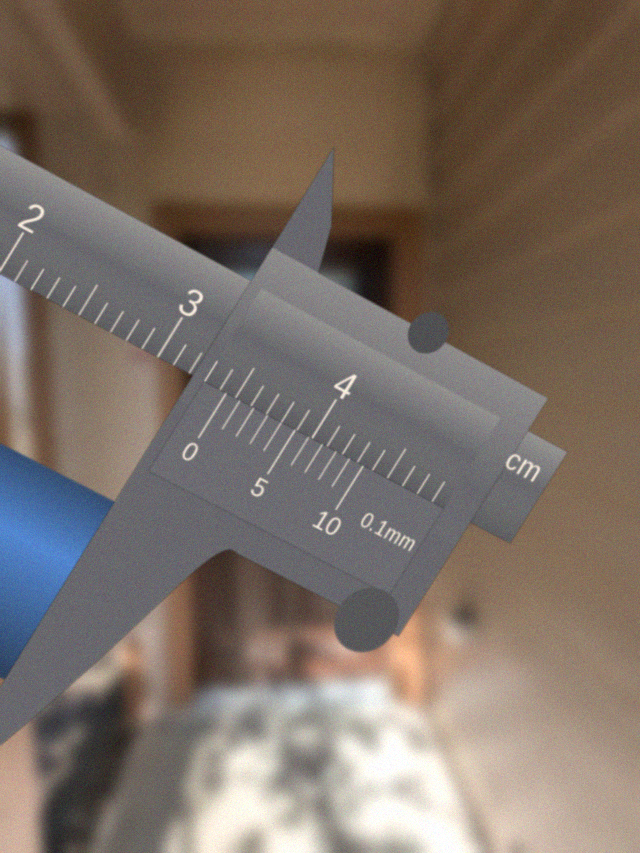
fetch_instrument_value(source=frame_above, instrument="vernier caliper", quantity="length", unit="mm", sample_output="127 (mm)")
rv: 34.4 (mm)
